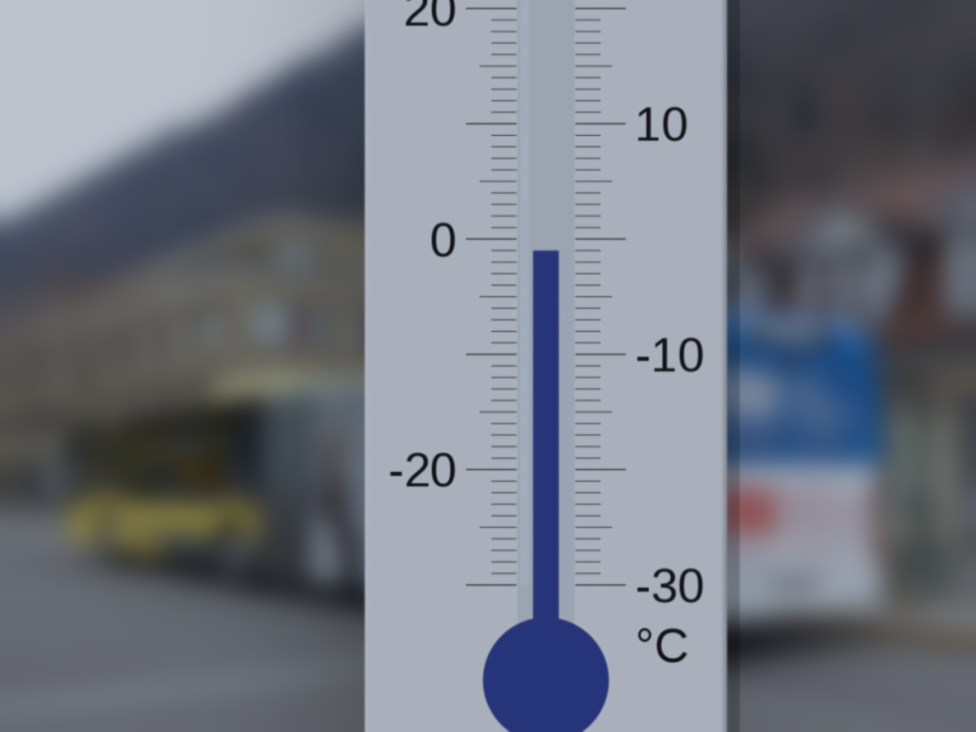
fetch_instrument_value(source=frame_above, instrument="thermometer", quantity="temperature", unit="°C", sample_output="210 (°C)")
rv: -1 (°C)
